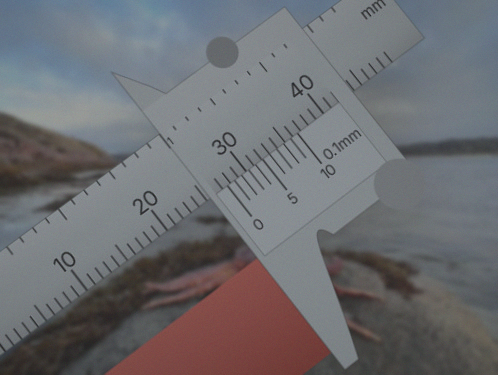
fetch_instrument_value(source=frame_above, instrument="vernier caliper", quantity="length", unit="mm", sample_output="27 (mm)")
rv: 27.6 (mm)
